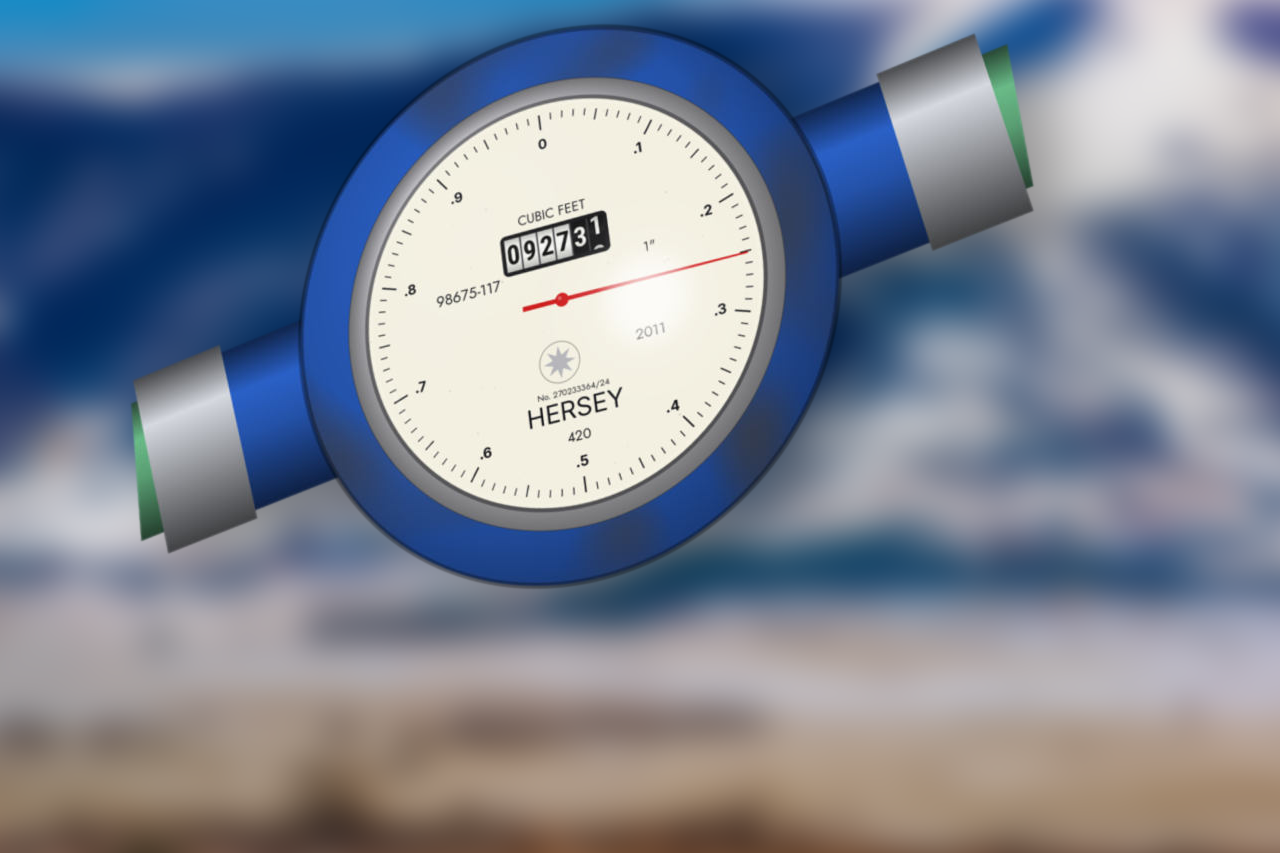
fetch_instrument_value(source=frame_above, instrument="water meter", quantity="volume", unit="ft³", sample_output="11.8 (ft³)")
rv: 92731.25 (ft³)
